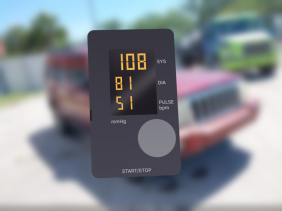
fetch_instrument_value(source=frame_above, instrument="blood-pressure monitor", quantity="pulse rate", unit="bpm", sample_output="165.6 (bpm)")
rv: 51 (bpm)
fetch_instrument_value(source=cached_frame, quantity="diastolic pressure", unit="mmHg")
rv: 81 (mmHg)
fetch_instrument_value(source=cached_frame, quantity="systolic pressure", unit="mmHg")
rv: 108 (mmHg)
